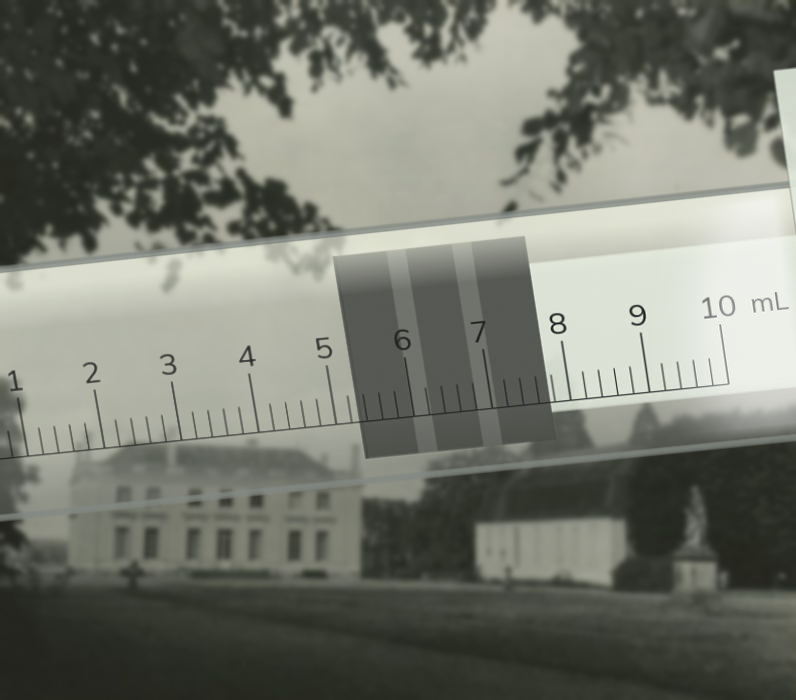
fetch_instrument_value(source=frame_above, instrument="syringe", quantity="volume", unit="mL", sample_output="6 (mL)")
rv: 5.3 (mL)
